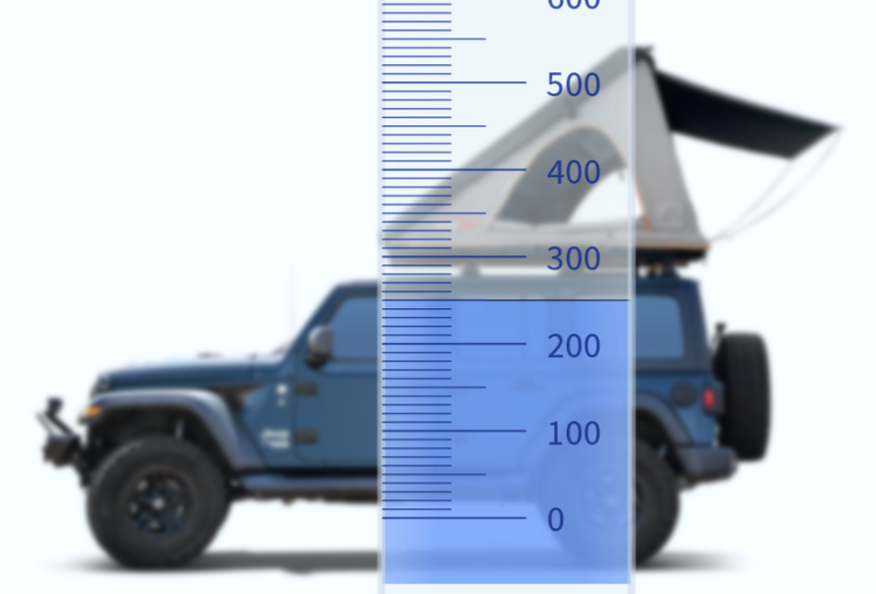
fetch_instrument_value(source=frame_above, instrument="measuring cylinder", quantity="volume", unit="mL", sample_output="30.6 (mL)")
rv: 250 (mL)
